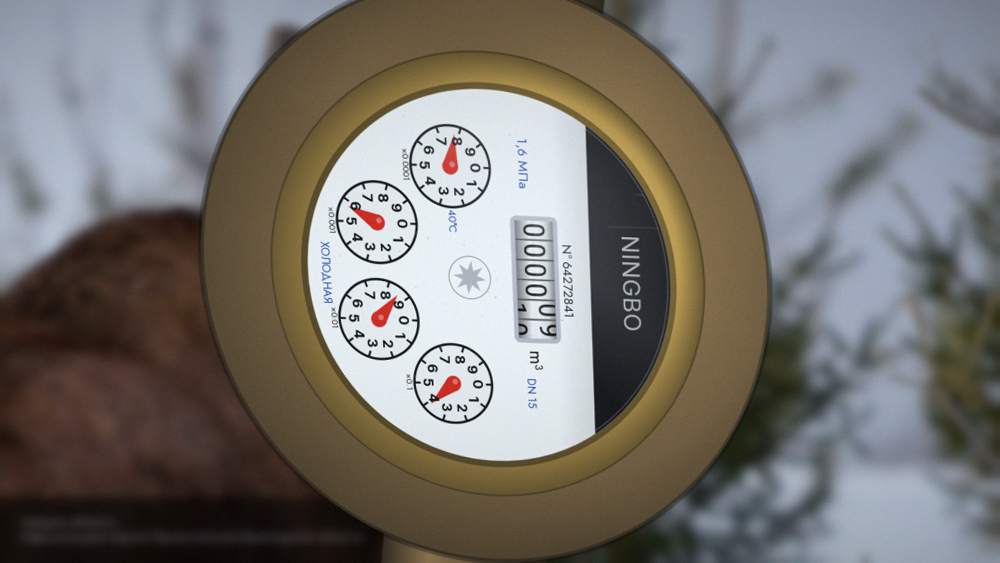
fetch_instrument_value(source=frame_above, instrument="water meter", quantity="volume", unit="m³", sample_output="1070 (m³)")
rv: 9.3857 (m³)
